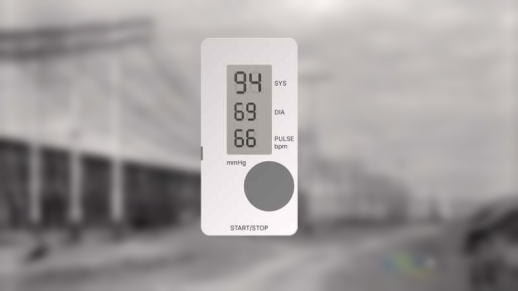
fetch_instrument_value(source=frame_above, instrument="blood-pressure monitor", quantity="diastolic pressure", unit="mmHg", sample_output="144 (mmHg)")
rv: 69 (mmHg)
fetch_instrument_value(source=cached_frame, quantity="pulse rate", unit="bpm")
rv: 66 (bpm)
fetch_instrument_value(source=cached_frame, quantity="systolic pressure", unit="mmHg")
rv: 94 (mmHg)
